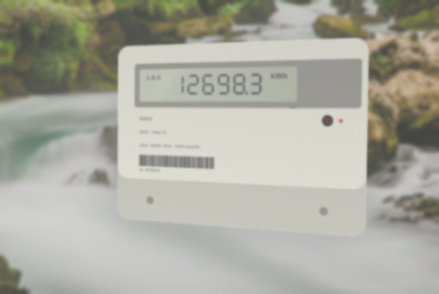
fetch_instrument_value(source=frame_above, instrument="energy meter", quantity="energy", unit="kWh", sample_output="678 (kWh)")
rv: 12698.3 (kWh)
